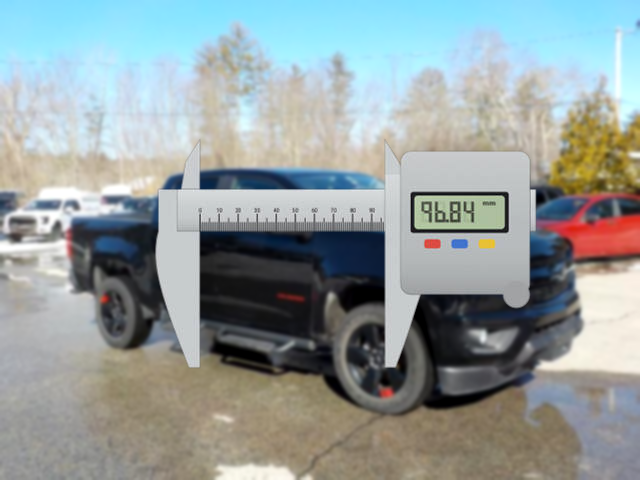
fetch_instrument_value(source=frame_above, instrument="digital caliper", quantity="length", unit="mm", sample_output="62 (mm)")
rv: 96.84 (mm)
